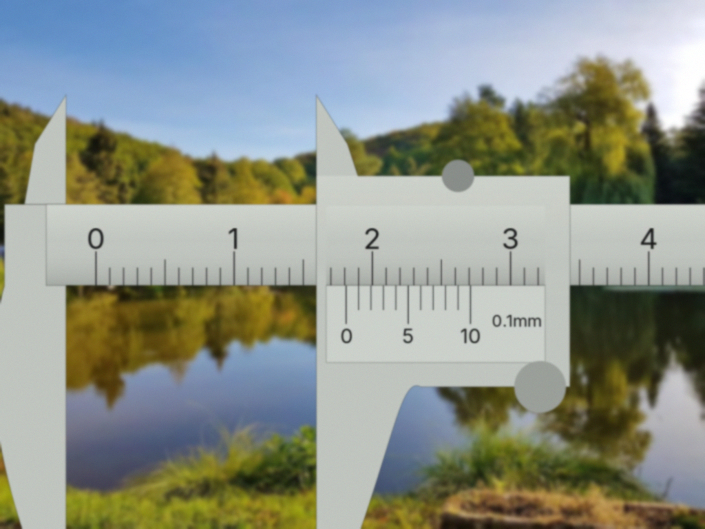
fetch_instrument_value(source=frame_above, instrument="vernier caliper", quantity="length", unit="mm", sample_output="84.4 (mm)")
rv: 18.1 (mm)
